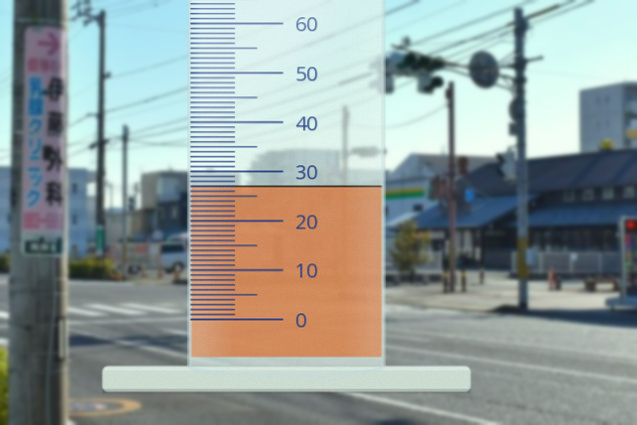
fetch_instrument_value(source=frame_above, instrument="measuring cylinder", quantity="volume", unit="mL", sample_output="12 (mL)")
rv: 27 (mL)
